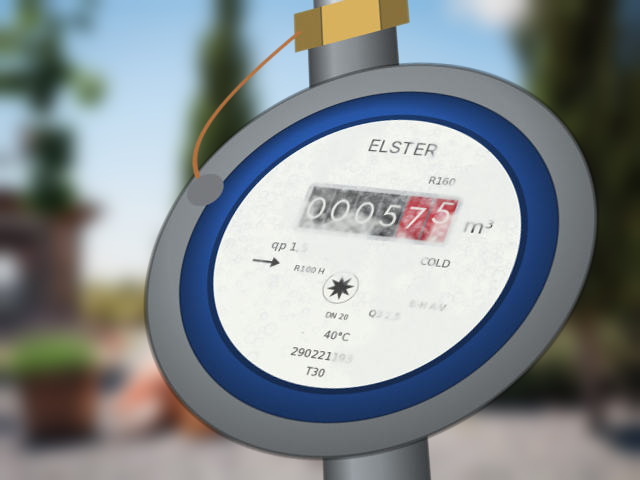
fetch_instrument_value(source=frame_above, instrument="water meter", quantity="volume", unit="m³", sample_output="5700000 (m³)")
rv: 5.75 (m³)
